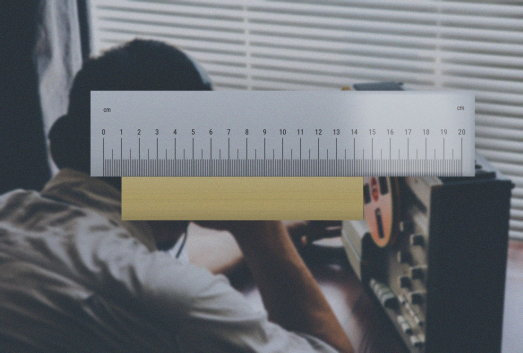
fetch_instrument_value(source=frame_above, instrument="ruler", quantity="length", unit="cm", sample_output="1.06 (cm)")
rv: 13.5 (cm)
